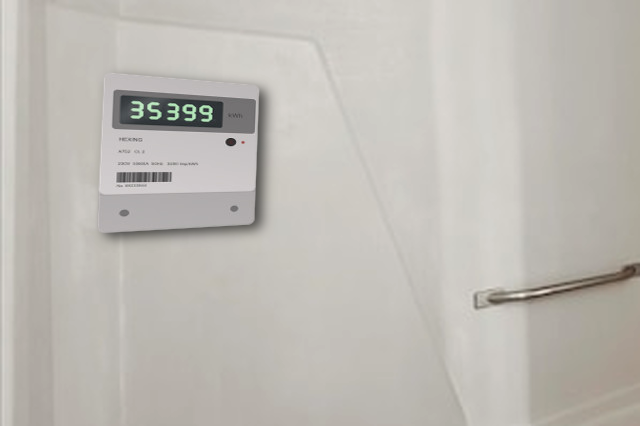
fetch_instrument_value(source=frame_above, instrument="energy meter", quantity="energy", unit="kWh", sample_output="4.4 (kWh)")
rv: 35399 (kWh)
